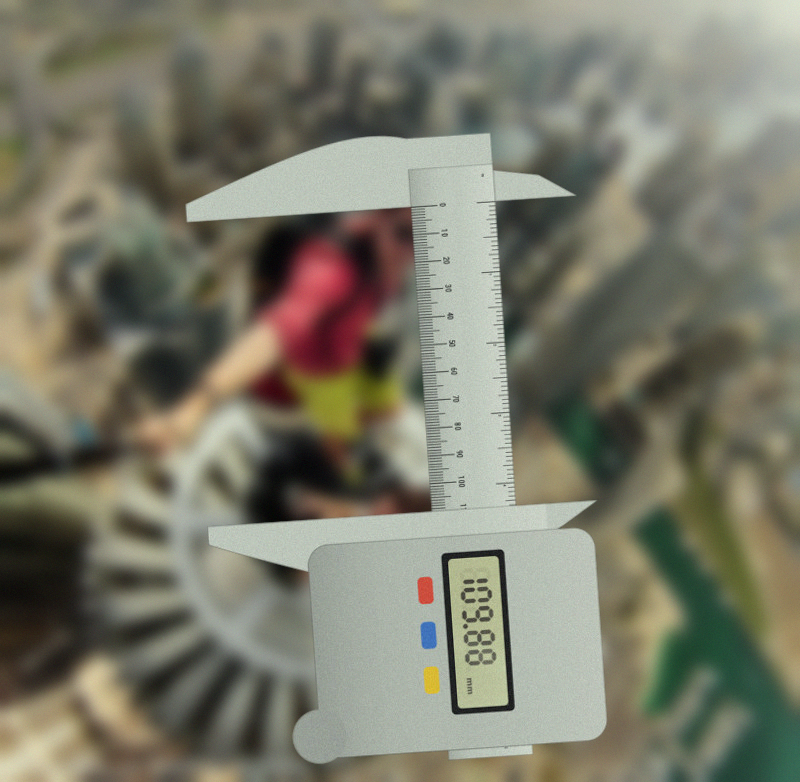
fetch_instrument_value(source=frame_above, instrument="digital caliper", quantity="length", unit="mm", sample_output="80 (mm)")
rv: 109.88 (mm)
